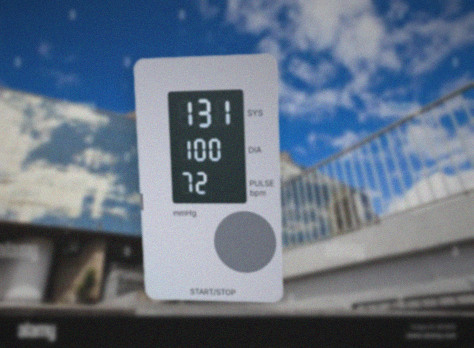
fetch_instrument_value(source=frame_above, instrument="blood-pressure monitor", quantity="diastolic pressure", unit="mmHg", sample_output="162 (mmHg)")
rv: 100 (mmHg)
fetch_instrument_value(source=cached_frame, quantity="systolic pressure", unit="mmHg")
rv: 131 (mmHg)
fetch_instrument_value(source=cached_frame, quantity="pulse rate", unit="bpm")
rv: 72 (bpm)
